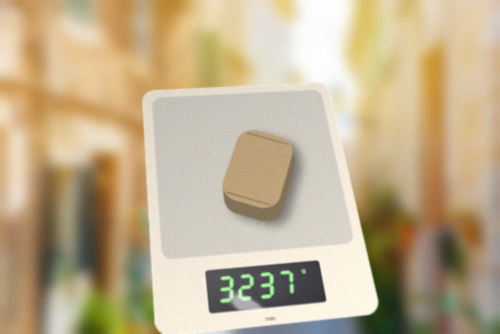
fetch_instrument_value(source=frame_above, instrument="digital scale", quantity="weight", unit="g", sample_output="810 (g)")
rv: 3237 (g)
